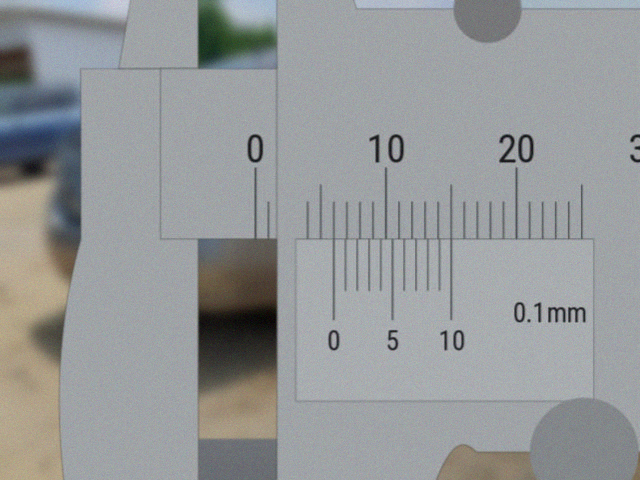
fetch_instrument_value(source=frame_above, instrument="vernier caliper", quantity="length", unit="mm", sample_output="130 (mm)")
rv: 6.0 (mm)
